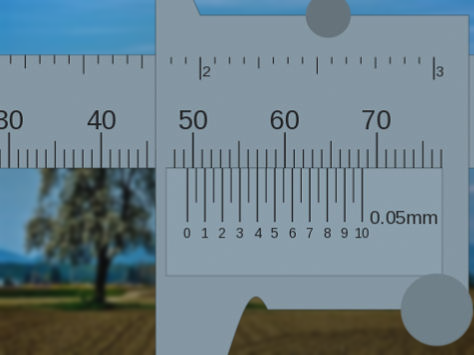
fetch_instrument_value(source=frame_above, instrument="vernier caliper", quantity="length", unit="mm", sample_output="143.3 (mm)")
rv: 49.4 (mm)
